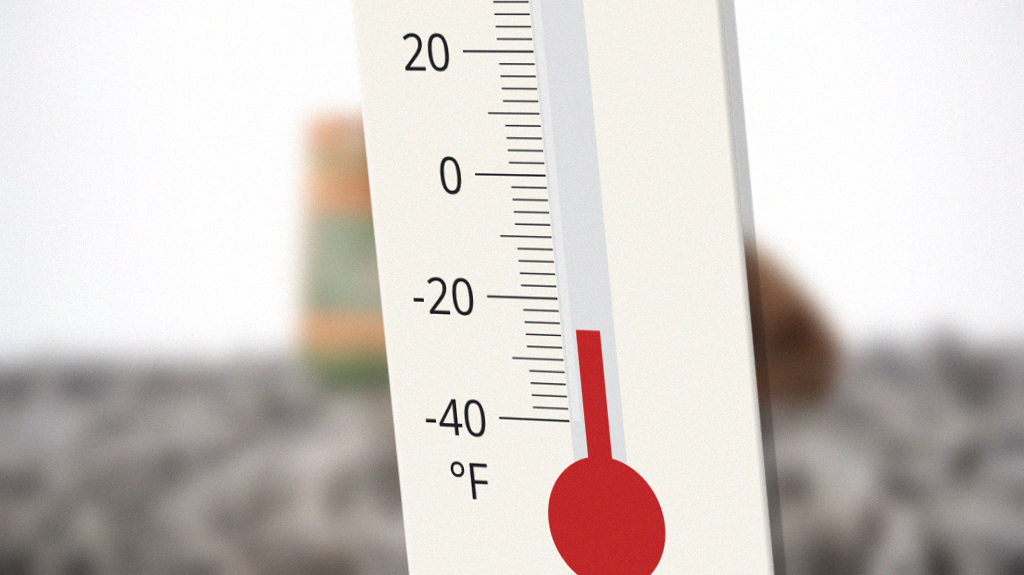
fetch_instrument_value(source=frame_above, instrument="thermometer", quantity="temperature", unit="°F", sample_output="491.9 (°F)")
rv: -25 (°F)
